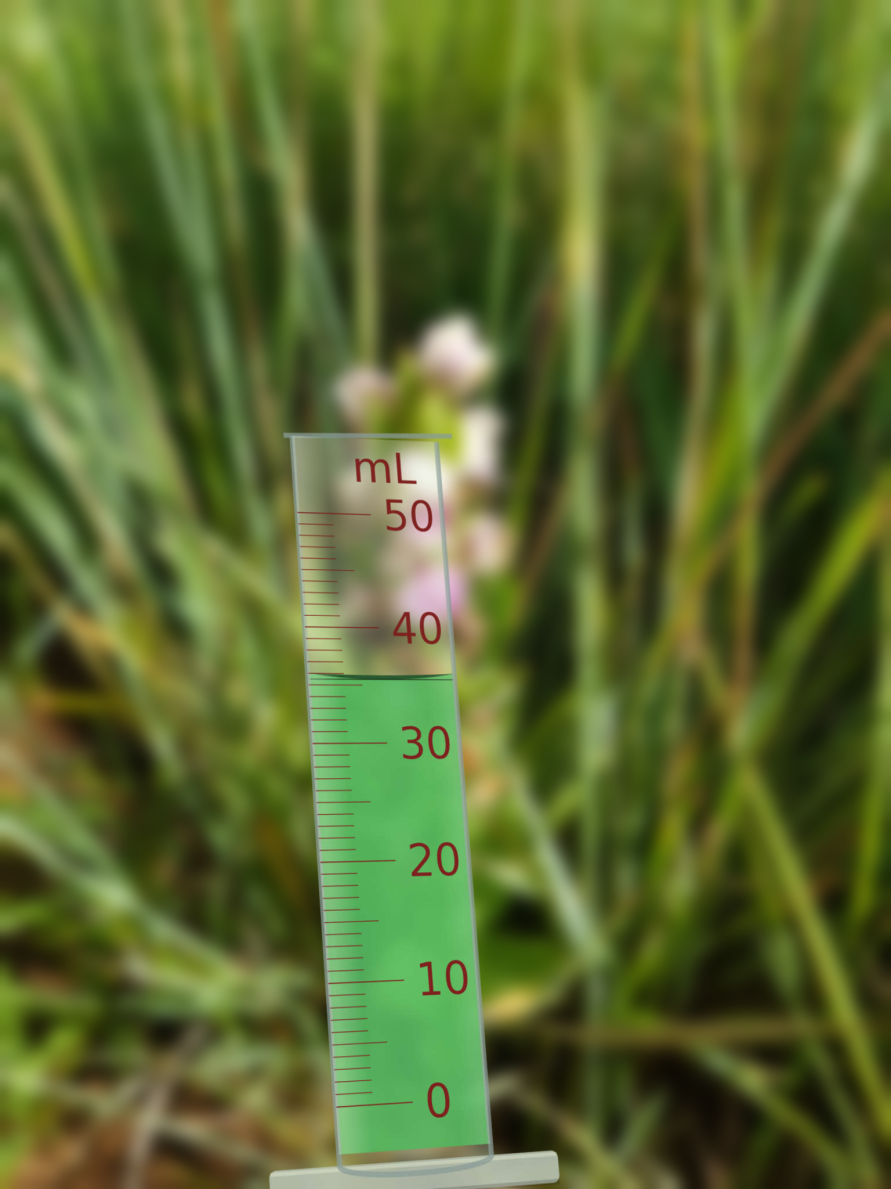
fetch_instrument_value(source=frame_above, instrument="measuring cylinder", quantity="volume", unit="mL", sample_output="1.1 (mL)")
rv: 35.5 (mL)
